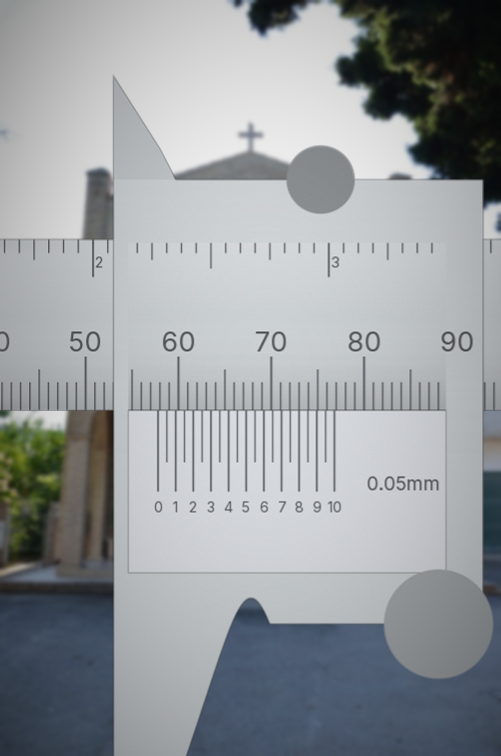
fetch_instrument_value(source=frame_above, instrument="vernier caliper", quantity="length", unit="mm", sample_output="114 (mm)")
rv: 57.8 (mm)
